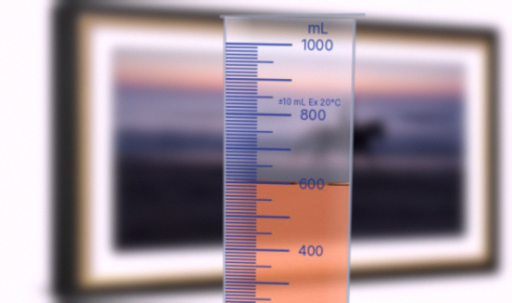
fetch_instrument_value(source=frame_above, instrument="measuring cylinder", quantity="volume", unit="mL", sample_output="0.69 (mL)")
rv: 600 (mL)
